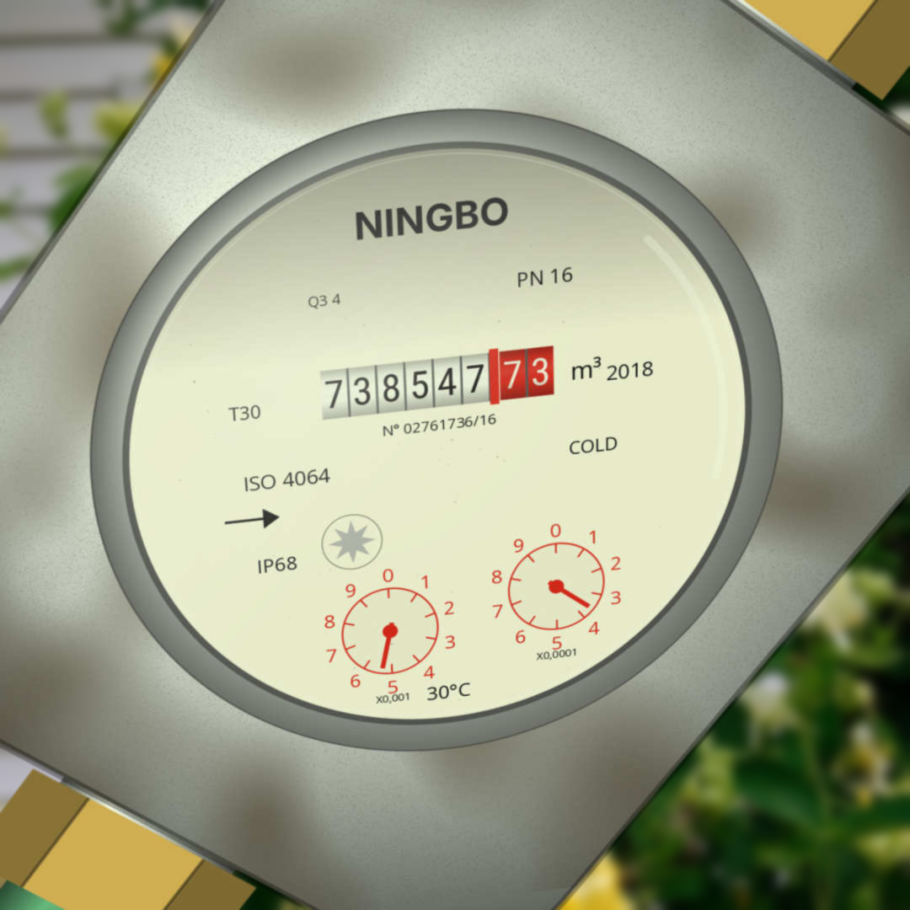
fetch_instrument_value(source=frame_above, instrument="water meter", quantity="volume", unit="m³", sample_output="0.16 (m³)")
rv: 738547.7353 (m³)
